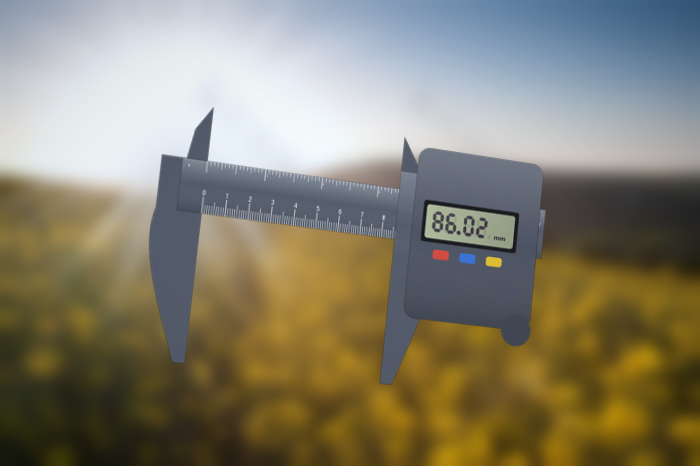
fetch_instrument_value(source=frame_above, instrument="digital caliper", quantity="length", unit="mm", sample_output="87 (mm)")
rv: 86.02 (mm)
